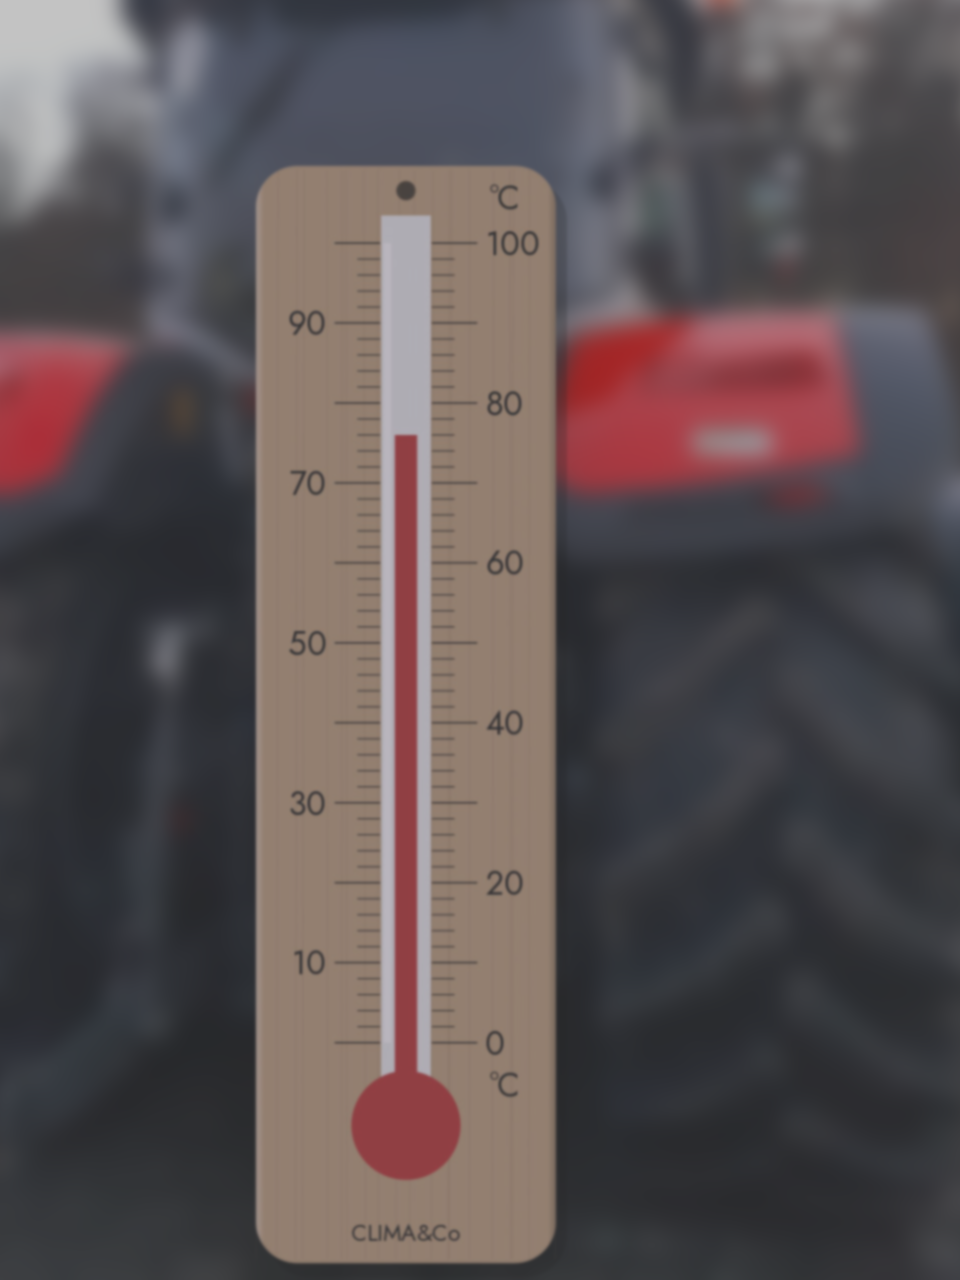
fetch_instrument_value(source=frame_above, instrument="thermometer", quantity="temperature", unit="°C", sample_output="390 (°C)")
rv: 76 (°C)
